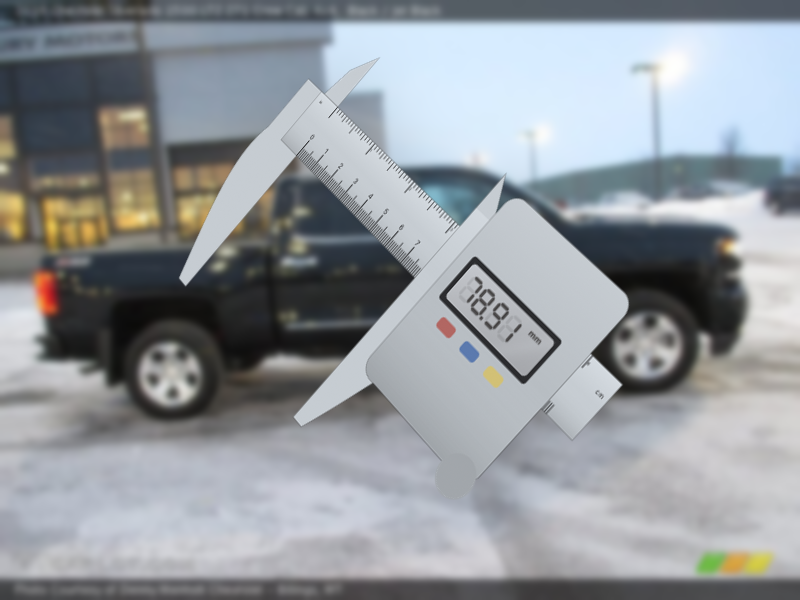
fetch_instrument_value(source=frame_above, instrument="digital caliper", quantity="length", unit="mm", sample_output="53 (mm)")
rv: 78.91 (mm)
